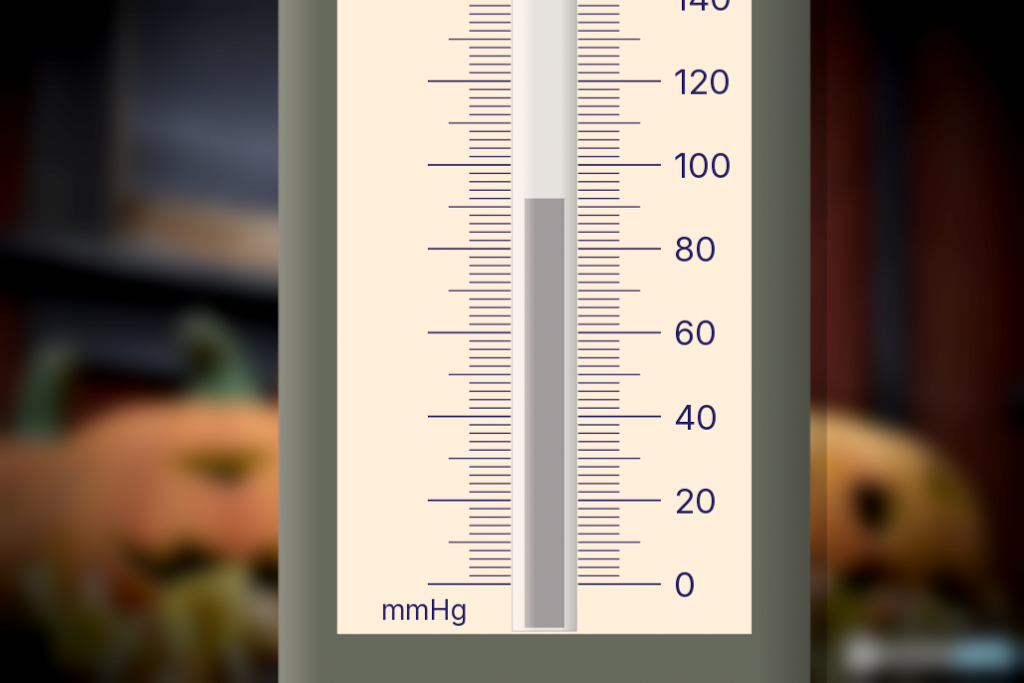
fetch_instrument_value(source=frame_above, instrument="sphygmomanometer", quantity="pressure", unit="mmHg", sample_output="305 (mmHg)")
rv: 92 (mmHg)
